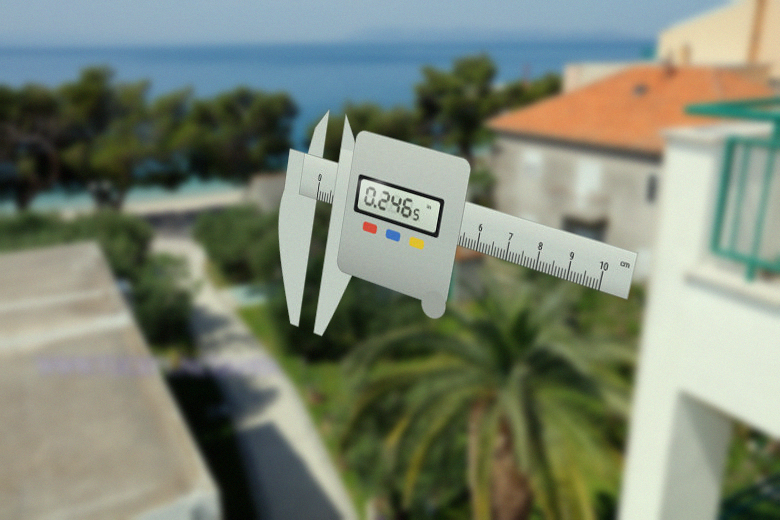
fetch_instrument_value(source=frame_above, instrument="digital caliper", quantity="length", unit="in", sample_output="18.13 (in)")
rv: 0.2465 (in)
